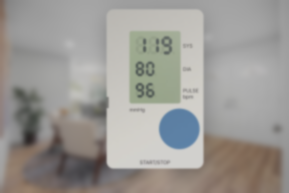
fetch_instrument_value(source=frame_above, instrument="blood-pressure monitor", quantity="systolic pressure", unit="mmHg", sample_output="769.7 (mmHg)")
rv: 119 (mmHg)
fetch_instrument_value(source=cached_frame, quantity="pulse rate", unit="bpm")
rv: 96 (bpm)
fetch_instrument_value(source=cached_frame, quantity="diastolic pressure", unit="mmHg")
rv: 80 (mmHg)
